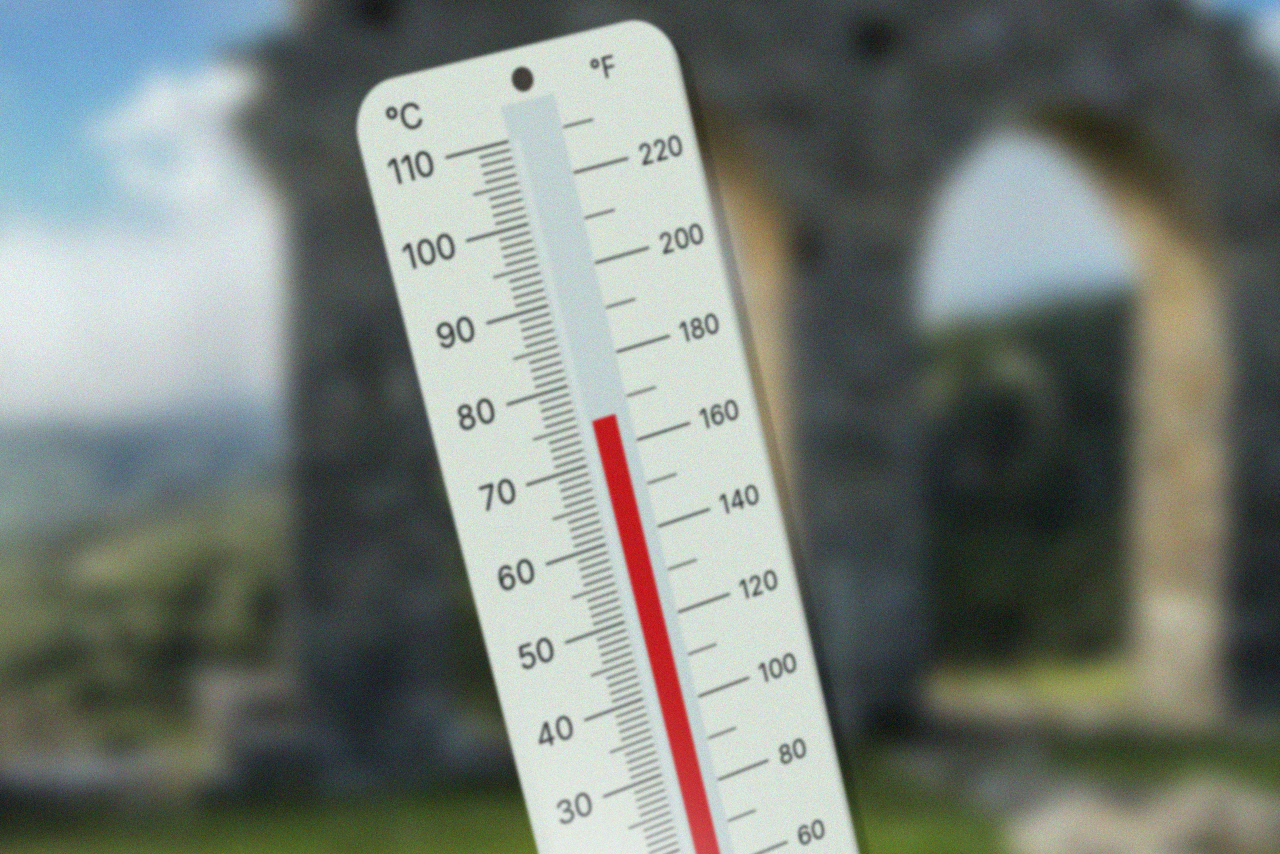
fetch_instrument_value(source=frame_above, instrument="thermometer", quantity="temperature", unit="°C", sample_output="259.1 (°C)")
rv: 75 (°C)
